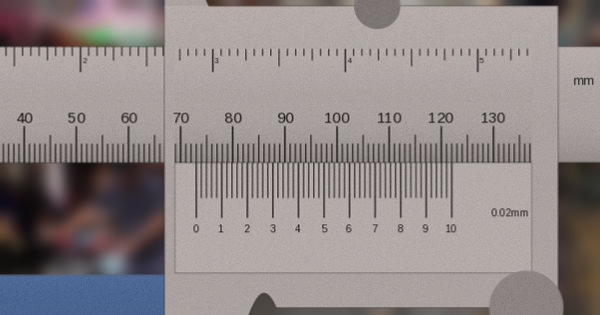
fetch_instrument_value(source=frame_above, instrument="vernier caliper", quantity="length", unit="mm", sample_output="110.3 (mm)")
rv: 73.0 (mm)
